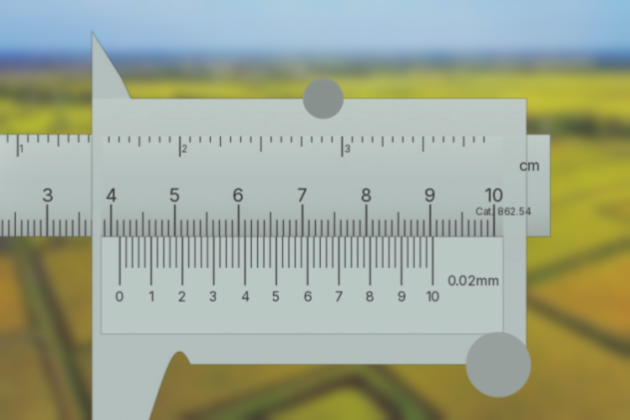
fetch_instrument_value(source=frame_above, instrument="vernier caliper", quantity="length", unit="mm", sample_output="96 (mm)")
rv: 41.4 (mm)
